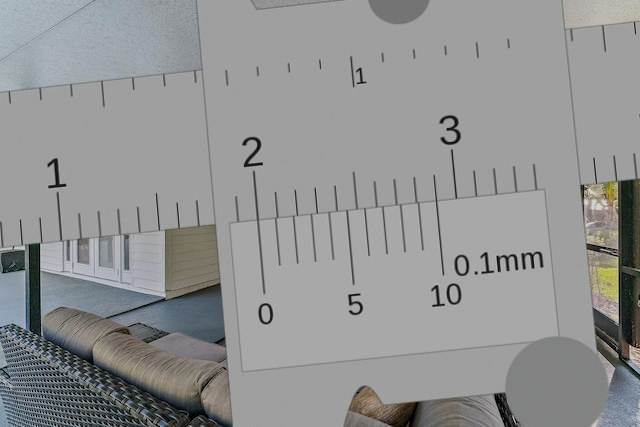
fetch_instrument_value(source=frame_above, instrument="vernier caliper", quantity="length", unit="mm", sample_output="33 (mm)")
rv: 20.0 (mm)
